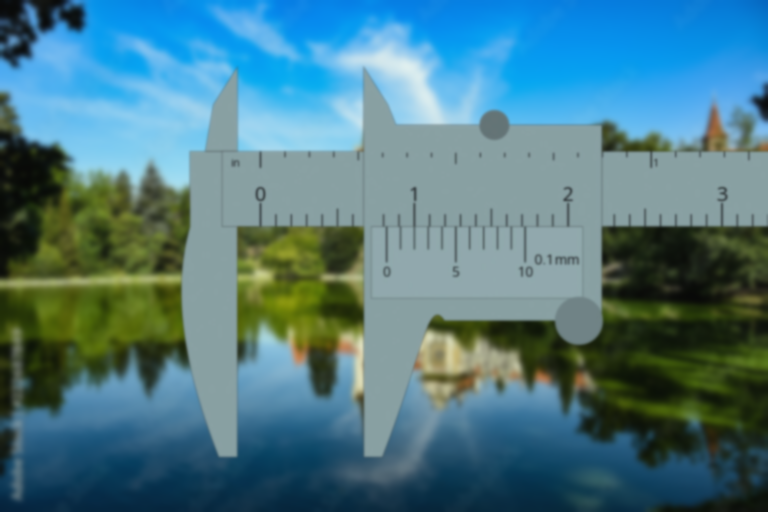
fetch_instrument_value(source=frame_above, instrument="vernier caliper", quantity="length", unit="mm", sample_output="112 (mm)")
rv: 8.2 (mm)
